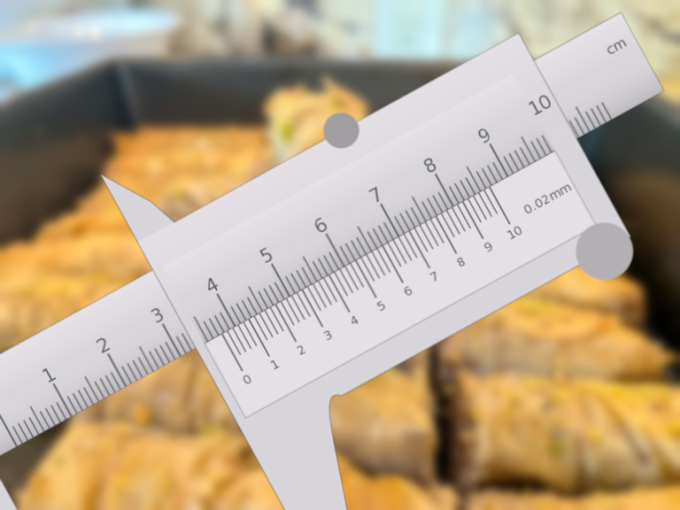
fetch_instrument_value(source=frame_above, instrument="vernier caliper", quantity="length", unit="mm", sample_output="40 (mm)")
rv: 37.6 (mm)
